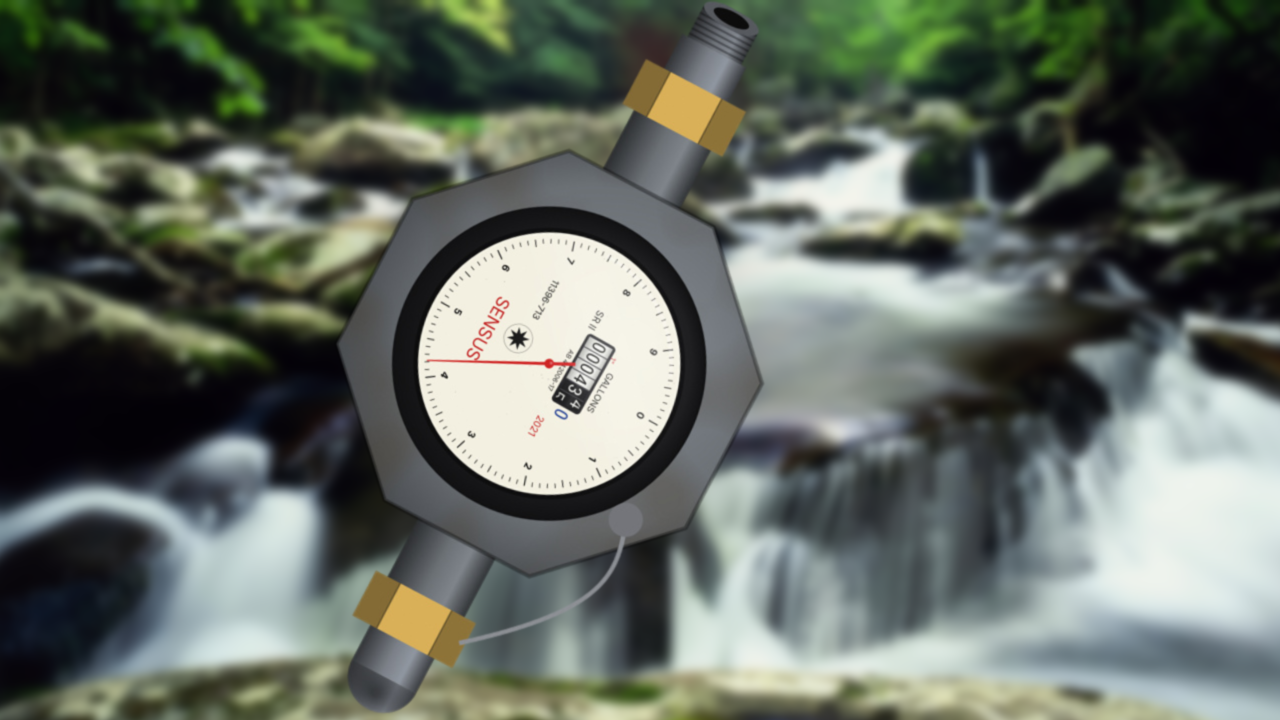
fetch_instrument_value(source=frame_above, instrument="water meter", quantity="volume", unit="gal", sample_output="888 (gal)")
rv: 4344.2 (gal)
